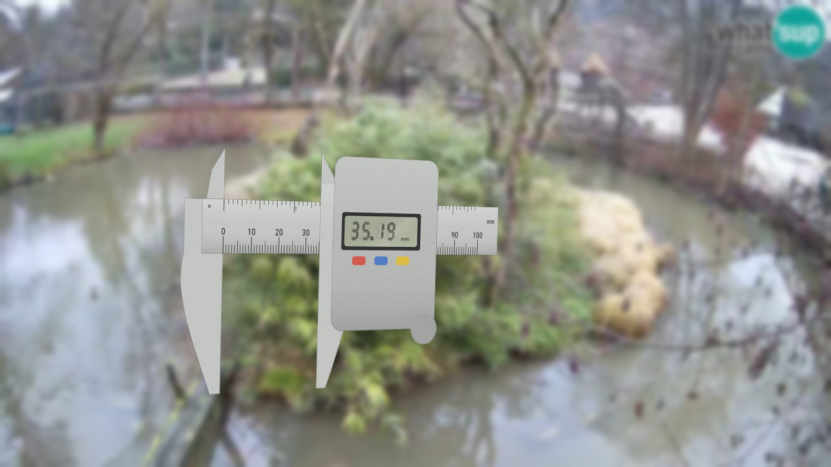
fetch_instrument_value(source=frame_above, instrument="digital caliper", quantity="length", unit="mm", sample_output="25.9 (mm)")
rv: 35.19 (mm)
